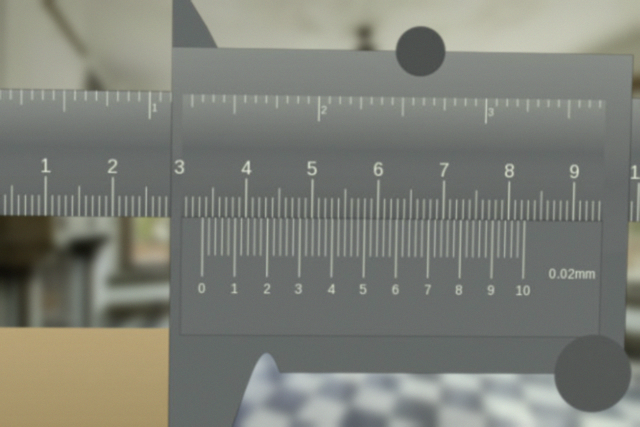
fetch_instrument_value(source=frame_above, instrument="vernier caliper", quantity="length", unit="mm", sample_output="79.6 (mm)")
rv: 33.5 (mm)
